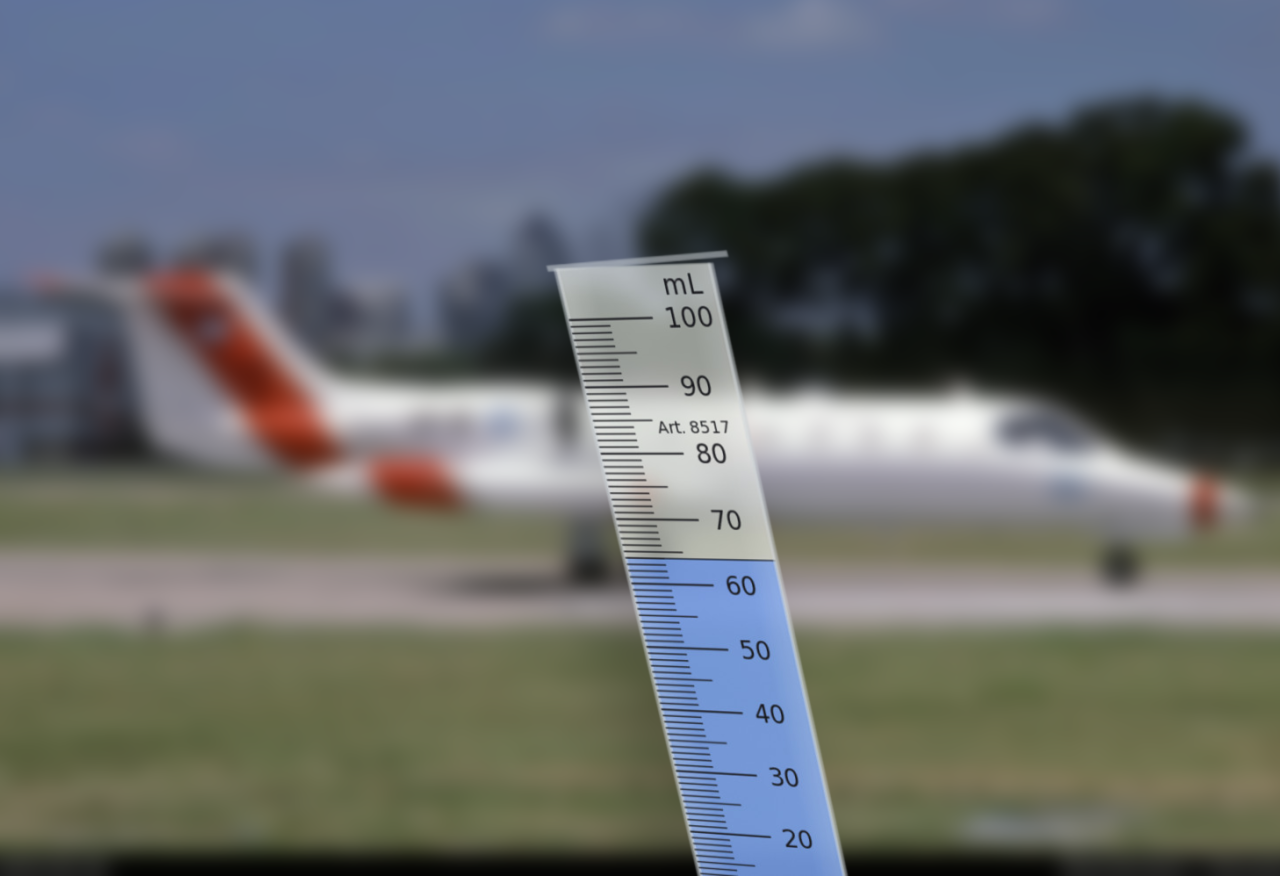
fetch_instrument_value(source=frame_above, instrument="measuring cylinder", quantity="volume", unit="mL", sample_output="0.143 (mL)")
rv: 64 (mL)
